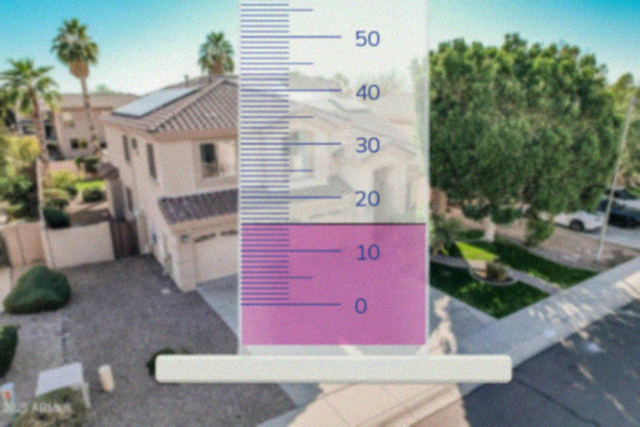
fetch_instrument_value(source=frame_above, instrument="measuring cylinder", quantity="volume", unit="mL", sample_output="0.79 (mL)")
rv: 15 (mL)
